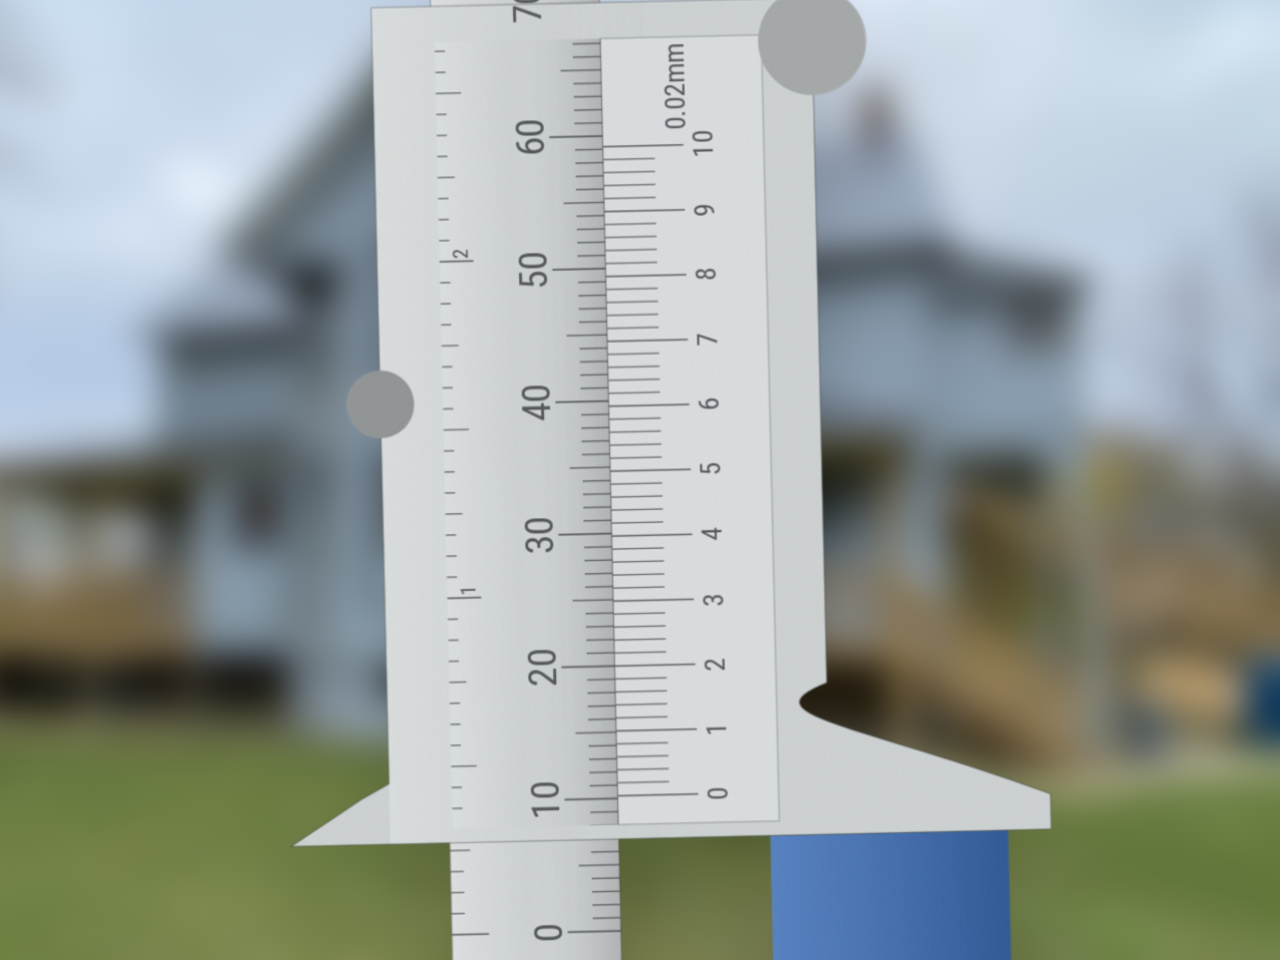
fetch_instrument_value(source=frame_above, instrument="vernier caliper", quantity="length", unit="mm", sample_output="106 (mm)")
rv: 10.2 (mm)
